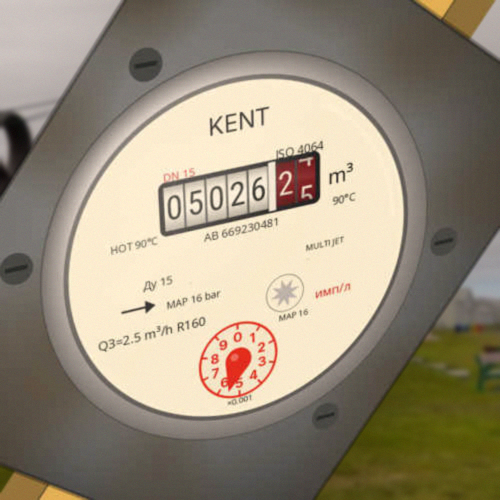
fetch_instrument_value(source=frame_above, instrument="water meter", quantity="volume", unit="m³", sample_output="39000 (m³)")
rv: 5026.245 (m³)
